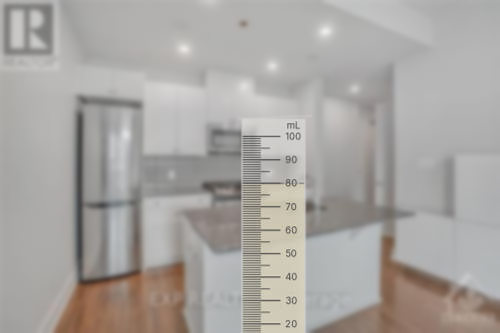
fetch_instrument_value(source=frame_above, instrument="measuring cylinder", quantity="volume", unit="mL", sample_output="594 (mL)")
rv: 80 (mL)
